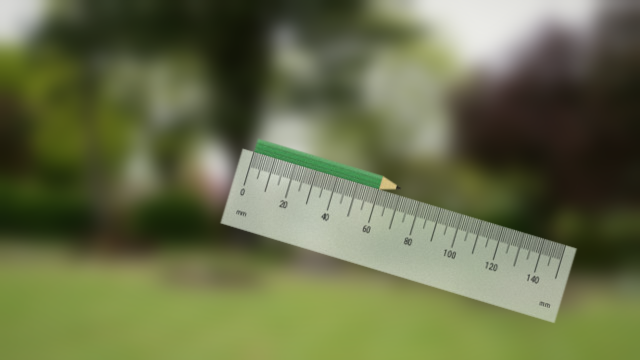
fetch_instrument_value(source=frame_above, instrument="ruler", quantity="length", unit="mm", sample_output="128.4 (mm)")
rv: 70 (mm)
